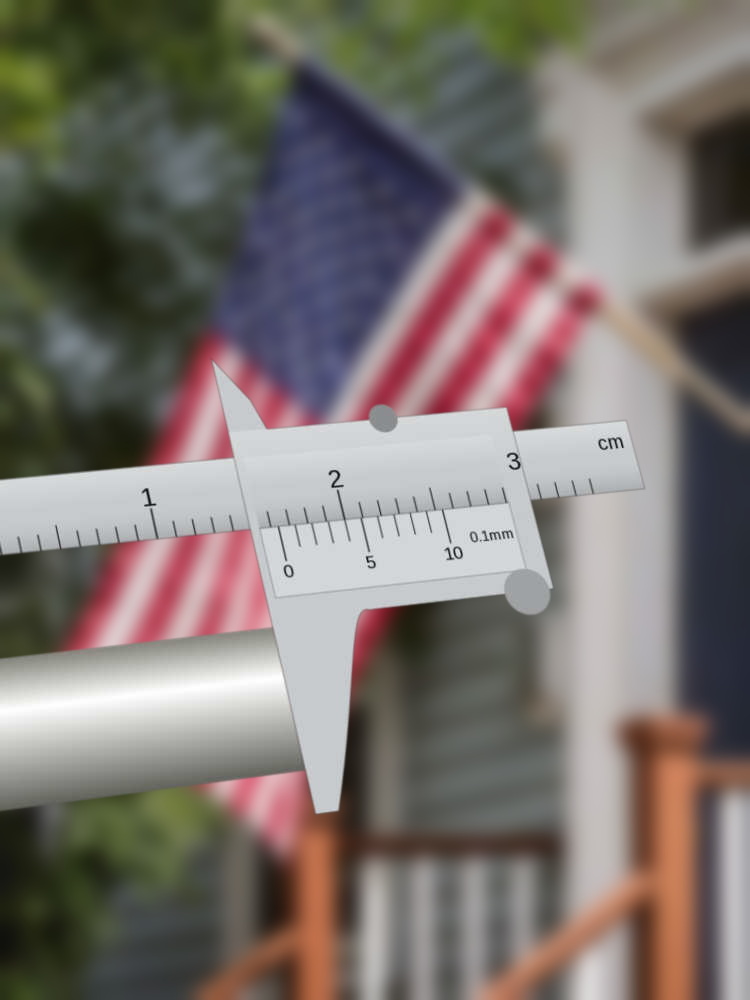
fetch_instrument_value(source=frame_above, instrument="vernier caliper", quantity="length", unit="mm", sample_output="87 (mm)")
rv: 16.4 (mm)
